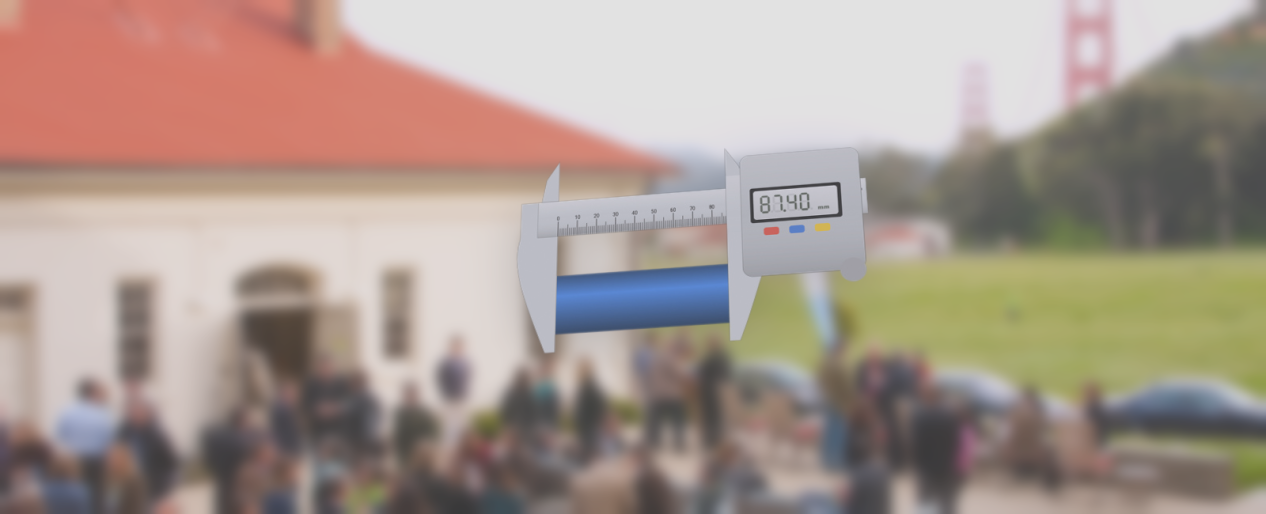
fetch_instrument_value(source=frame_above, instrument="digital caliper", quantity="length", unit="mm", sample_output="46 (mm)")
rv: 87.40 (mm)
